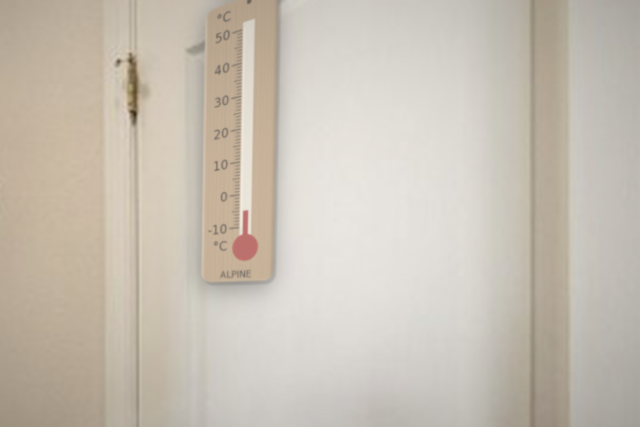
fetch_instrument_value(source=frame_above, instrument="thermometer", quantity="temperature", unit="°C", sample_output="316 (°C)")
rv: -5 (°C)
